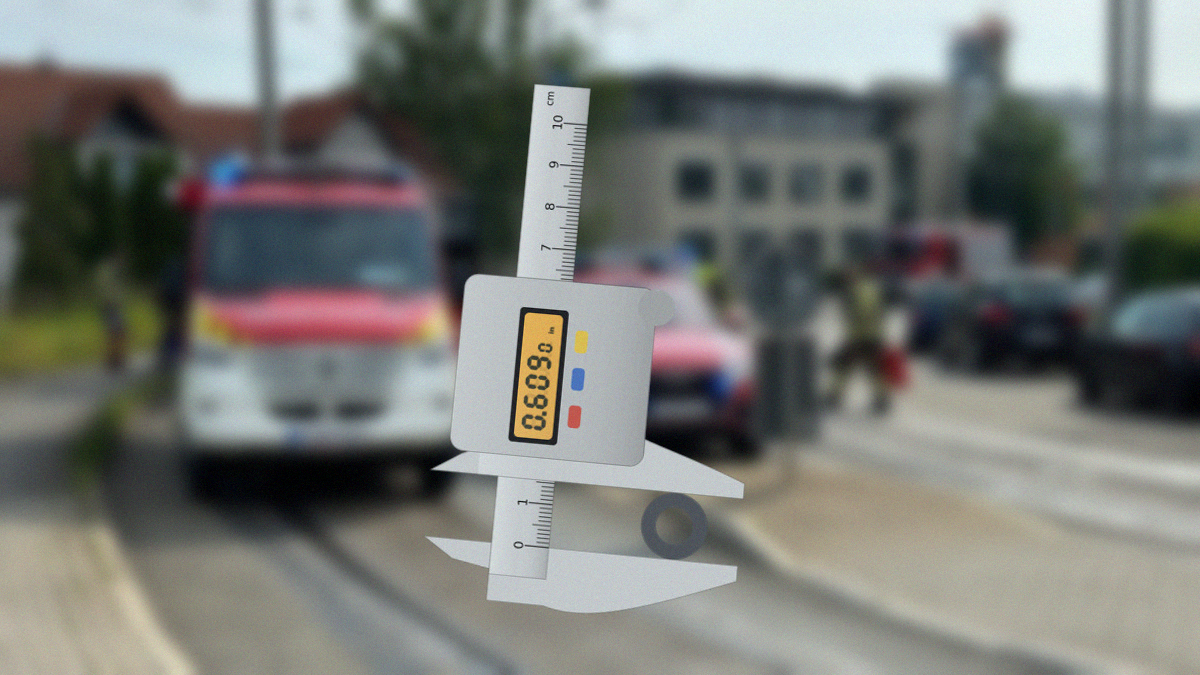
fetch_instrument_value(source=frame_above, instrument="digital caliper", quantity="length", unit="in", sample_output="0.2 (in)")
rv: 0.6090 (in)
